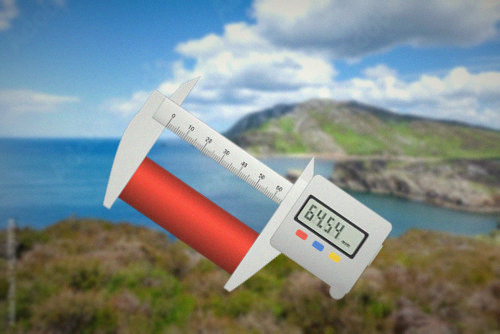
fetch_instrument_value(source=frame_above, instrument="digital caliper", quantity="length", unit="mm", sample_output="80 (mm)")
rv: 64.54 (mm)
